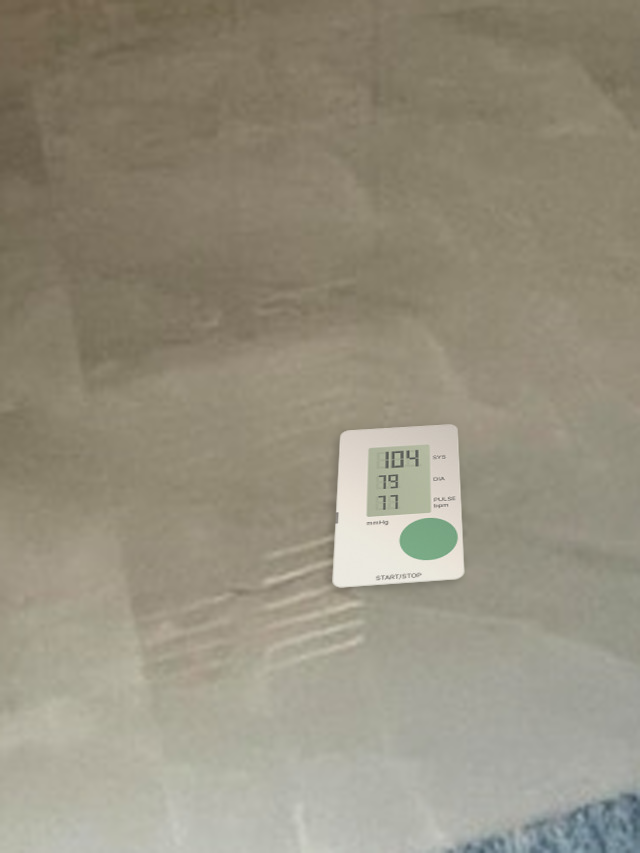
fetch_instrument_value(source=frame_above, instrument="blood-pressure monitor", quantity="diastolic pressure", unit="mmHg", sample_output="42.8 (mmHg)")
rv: 79 (mmHg)
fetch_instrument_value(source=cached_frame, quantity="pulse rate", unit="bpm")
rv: 77 (bpm)
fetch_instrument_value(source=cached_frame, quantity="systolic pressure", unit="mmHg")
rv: 104 (mmHg)
